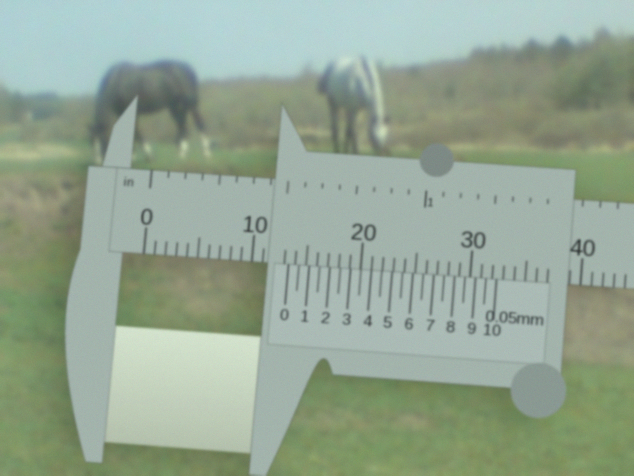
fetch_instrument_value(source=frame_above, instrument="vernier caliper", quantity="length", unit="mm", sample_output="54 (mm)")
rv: 13.4 (mm)
